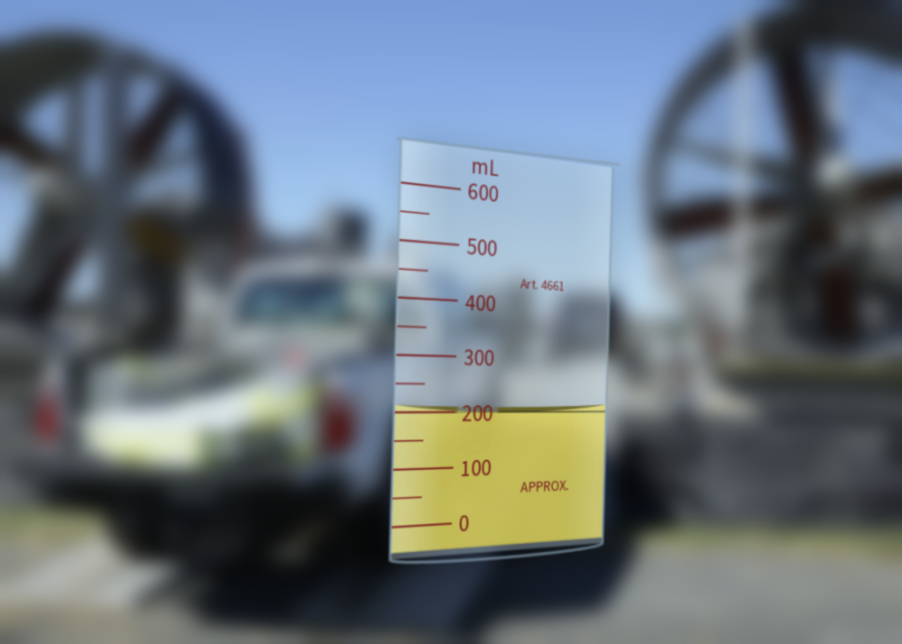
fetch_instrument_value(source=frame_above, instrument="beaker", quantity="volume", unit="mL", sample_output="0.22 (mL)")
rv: 200 (mL)
